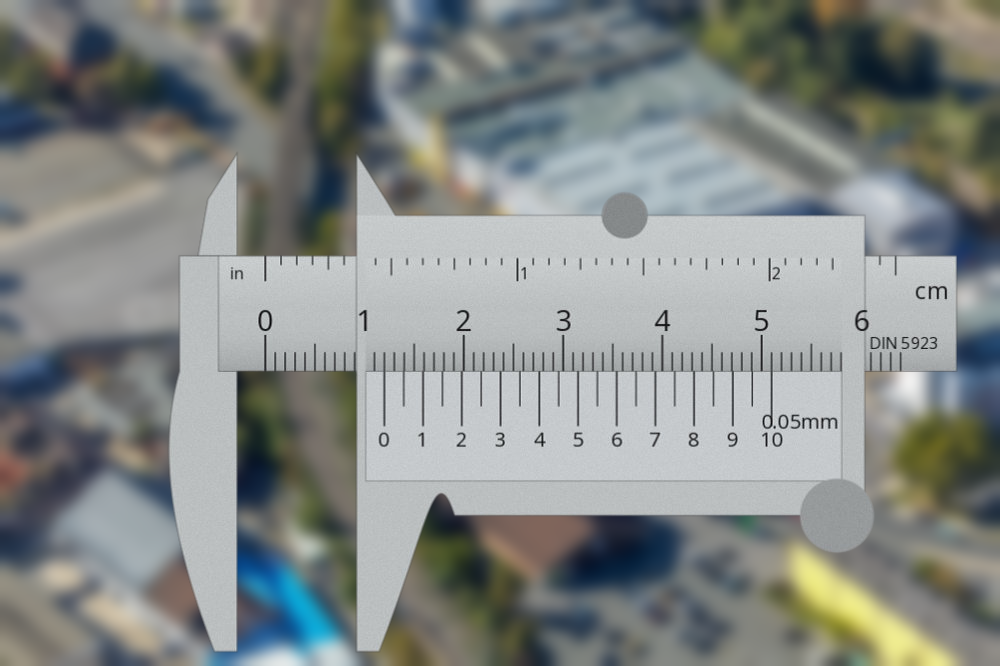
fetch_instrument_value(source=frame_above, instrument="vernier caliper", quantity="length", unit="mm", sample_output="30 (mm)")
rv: 12.0 (mm)
